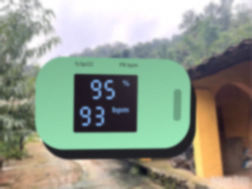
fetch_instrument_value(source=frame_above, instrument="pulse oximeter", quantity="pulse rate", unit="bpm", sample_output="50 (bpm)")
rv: 93 (bpm)
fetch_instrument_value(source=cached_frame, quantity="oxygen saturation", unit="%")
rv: 95 (%)
